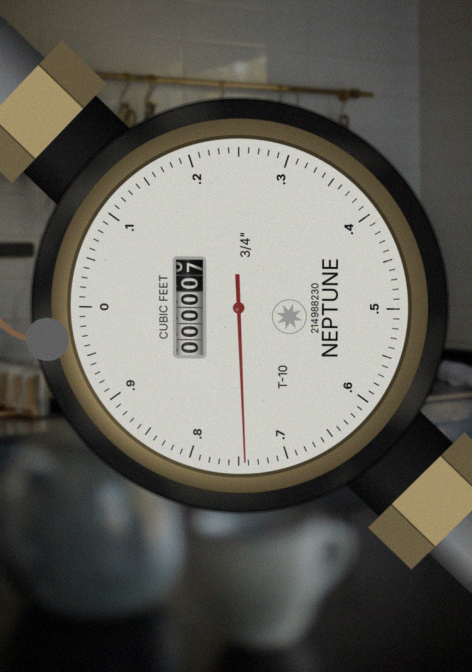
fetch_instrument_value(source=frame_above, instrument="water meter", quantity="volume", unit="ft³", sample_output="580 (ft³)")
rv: 6.74 (ft³)
